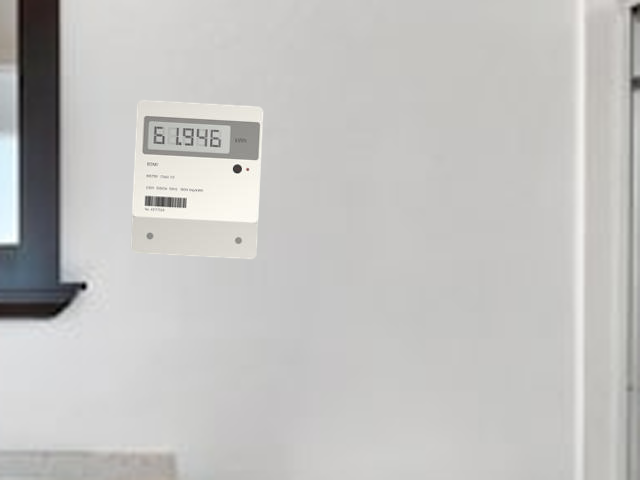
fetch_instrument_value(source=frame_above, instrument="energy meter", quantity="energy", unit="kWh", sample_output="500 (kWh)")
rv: 61.946 (kWh)
